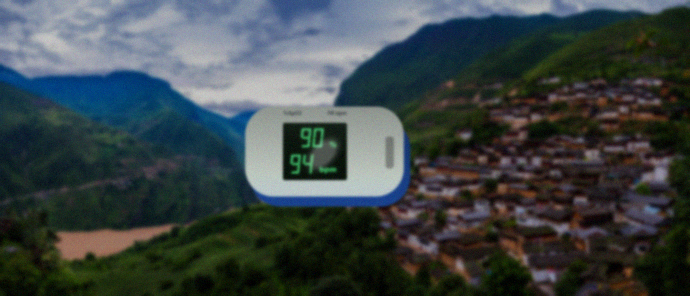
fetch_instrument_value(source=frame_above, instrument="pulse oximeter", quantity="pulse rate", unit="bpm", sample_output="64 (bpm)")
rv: 94 (bpm)
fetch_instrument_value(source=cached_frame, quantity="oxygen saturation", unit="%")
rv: 90 (%)
